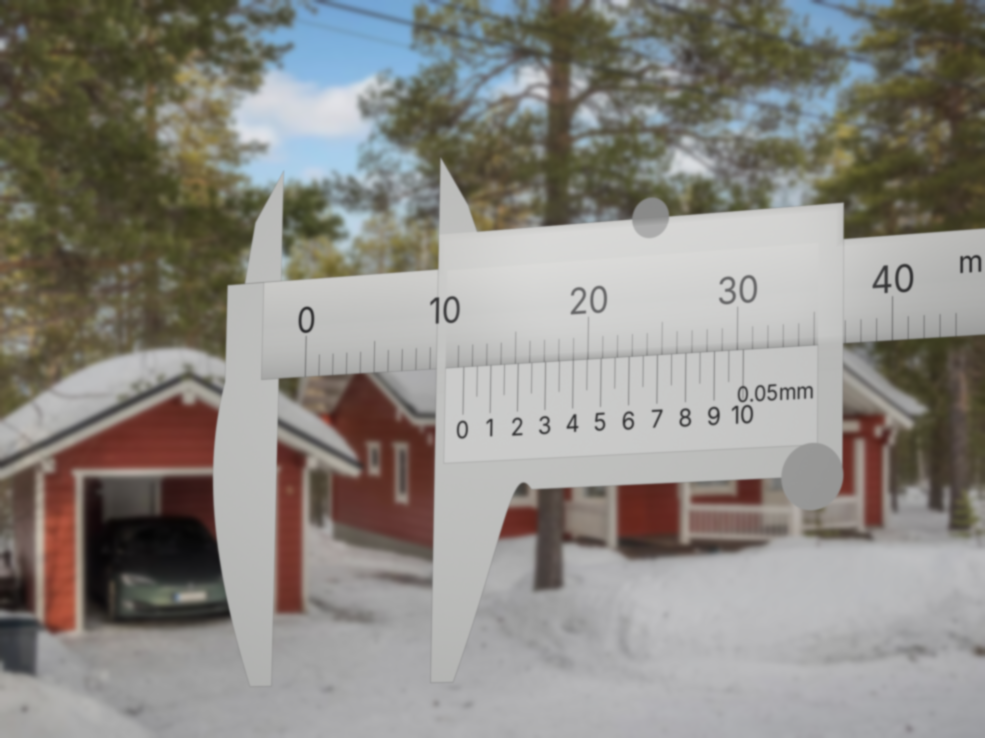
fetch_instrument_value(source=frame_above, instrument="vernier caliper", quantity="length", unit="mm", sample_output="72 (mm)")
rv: 11.4 (mm)
